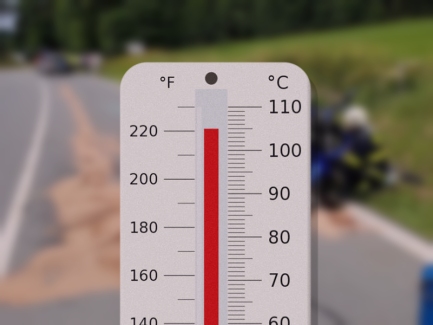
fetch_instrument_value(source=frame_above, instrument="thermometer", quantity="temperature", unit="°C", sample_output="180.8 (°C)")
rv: 105 (°C)
